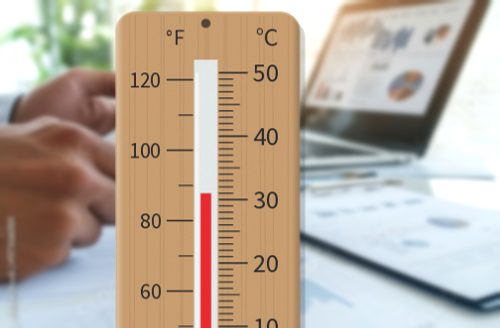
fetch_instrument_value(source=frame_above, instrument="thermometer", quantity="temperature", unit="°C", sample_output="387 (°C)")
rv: 31 (°C)
